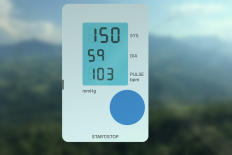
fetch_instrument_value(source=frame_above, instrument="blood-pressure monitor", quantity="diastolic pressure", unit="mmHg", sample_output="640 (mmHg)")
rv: 59 (mmHg)
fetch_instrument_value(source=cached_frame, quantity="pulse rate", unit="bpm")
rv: 103 (bpm)
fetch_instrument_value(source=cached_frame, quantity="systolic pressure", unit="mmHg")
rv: 150 (mmHg)
